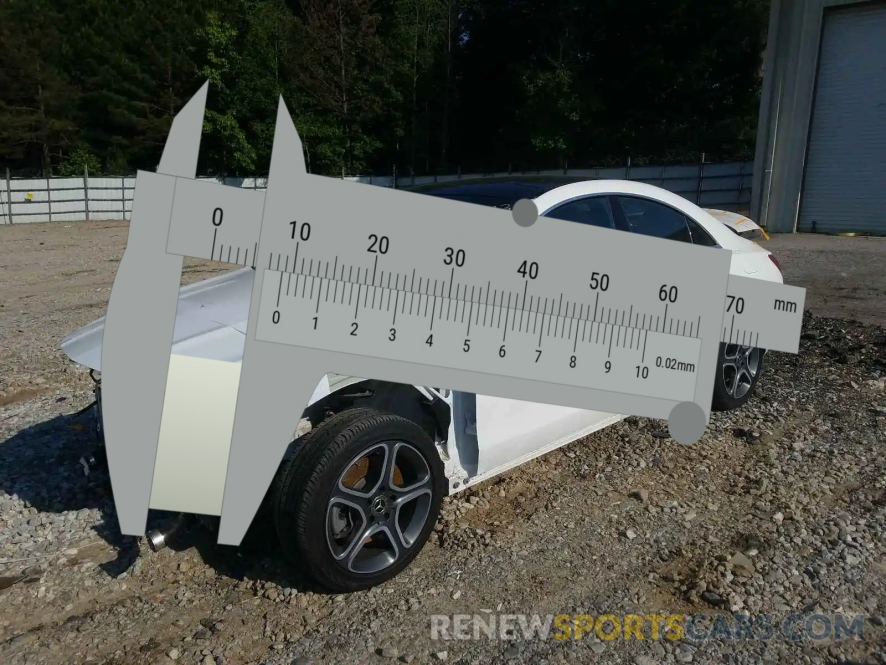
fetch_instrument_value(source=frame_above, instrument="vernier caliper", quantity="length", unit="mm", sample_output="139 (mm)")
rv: 8.6 (mm)
